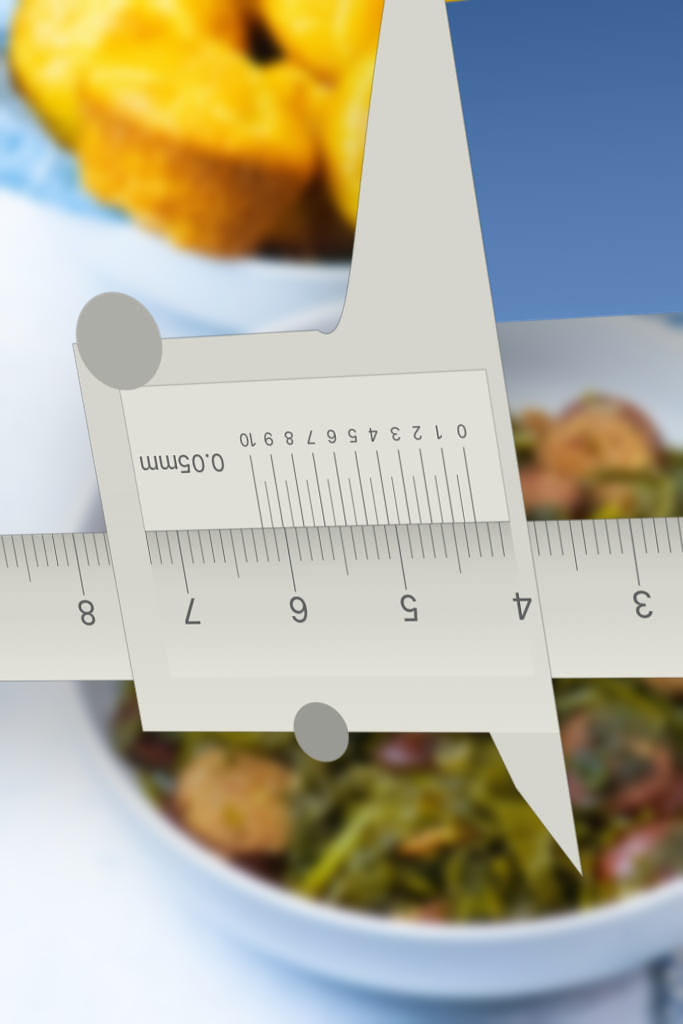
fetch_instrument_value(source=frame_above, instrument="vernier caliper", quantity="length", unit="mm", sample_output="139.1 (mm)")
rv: 43.0 (mm)
